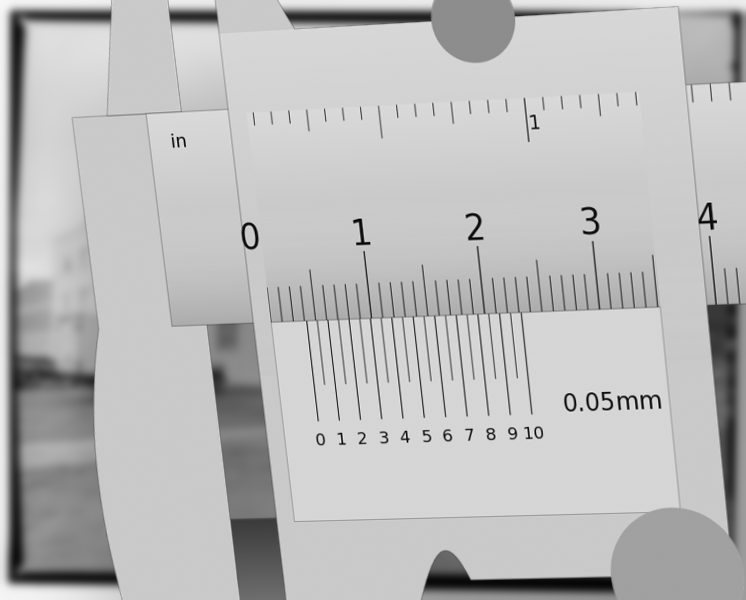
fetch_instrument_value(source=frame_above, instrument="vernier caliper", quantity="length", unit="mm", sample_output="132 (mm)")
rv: 4.2 (mm)
